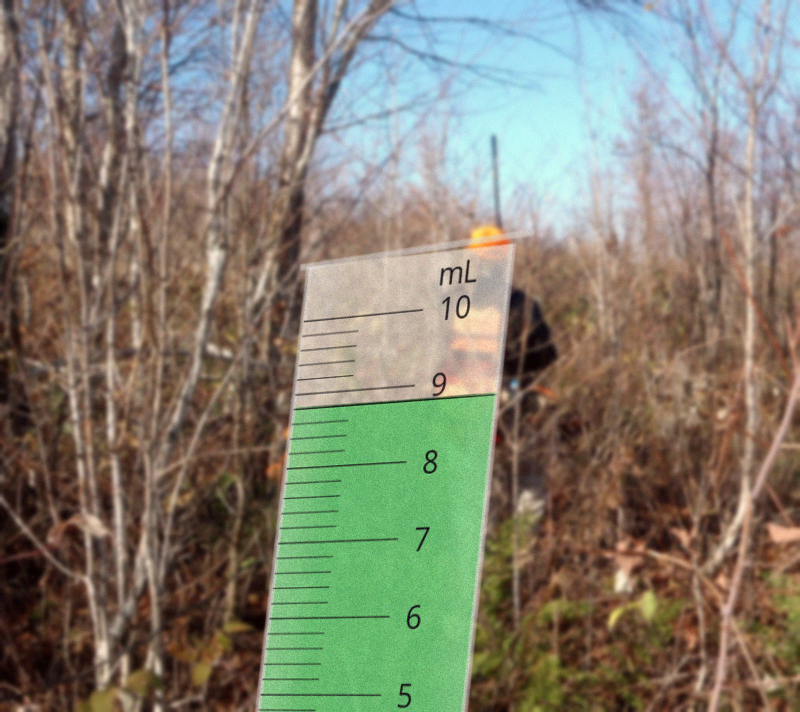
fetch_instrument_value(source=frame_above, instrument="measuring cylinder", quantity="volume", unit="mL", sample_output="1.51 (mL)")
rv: 8.8 (mL)
